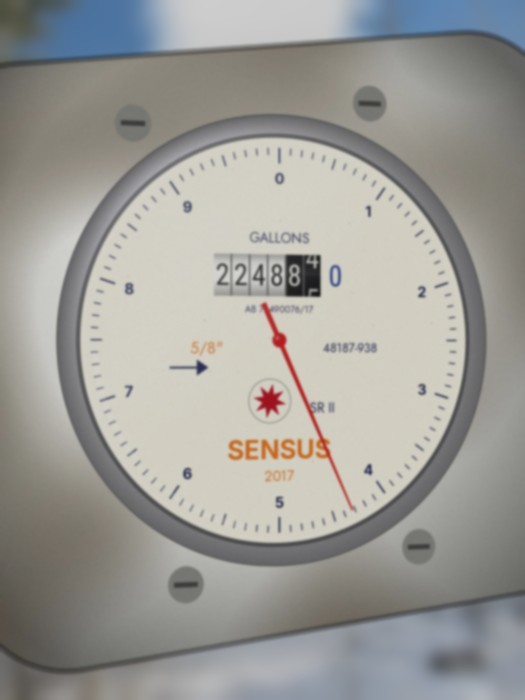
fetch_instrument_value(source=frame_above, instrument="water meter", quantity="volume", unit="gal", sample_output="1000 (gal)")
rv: 2248844.3 (gal)
